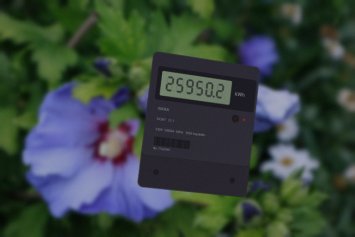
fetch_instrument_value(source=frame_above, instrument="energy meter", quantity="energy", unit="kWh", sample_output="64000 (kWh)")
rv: 25950.2 (kWh)
